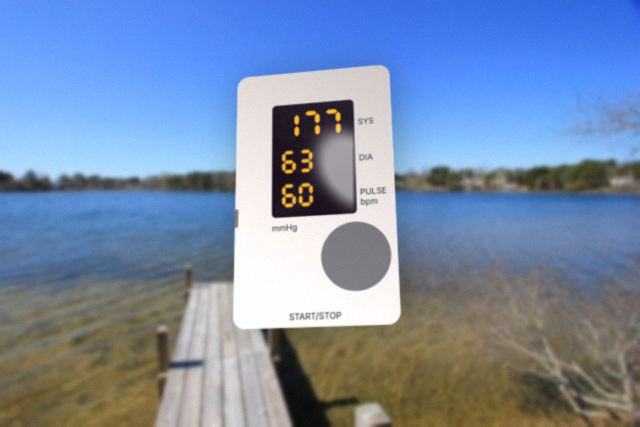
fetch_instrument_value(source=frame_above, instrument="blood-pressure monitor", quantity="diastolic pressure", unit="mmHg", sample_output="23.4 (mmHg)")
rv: 63 (mmHg)
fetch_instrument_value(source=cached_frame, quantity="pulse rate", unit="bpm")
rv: 60 (bpm)
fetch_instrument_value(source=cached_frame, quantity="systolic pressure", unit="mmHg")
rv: 177 (mmHg)
